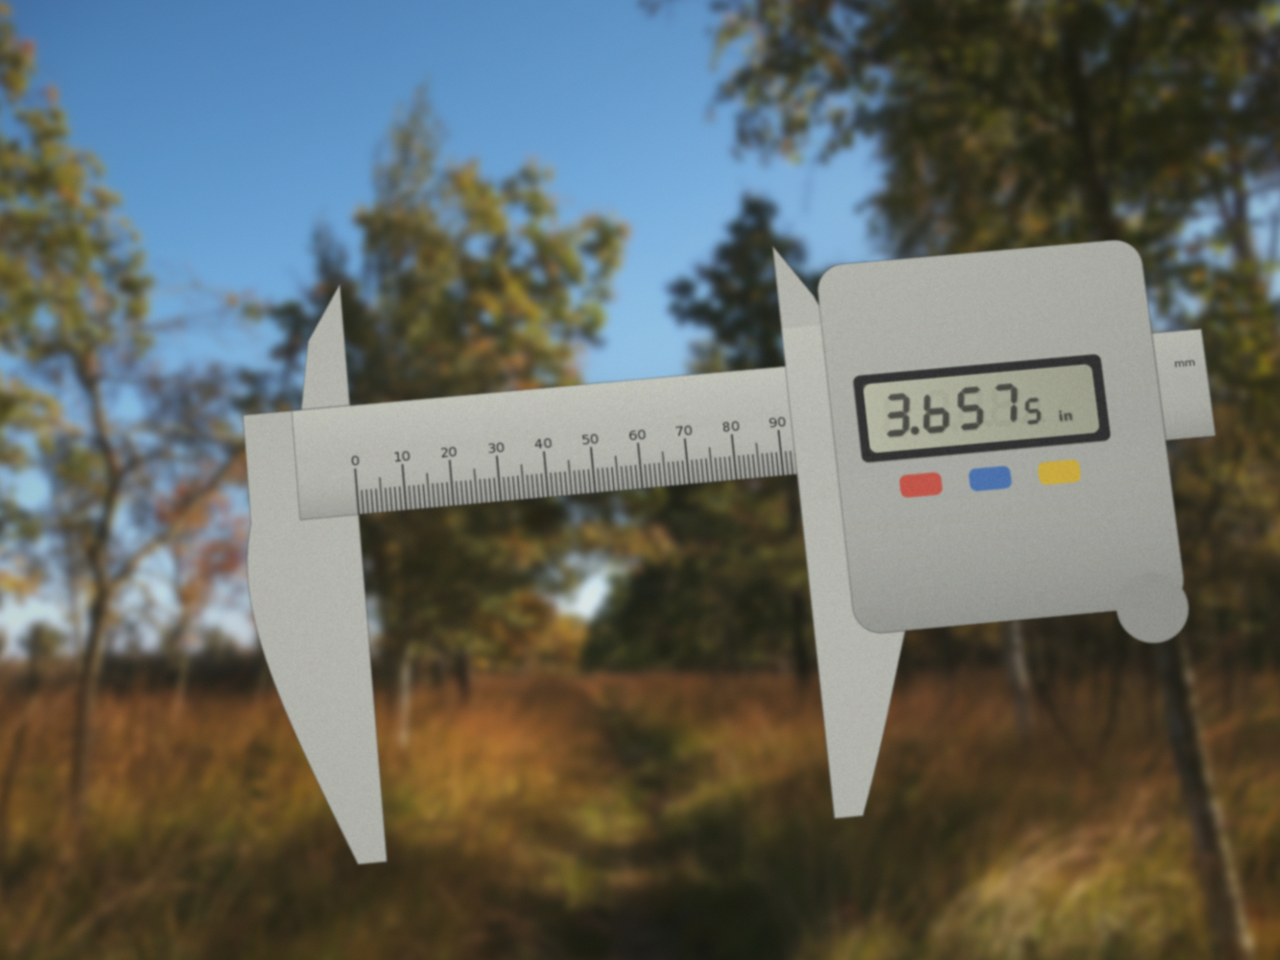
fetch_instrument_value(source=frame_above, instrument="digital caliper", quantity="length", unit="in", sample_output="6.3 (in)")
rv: 3.6575 (in)
